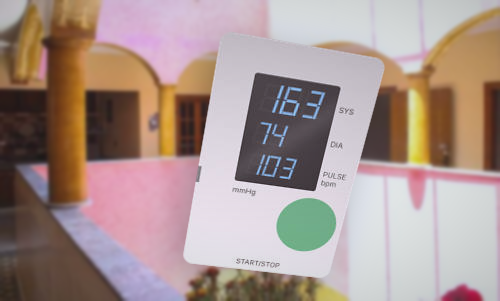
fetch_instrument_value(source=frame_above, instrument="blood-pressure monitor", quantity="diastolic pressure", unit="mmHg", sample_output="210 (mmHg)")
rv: 74 (mmHg)
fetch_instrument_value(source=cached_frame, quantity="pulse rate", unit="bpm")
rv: 103 (bpm)
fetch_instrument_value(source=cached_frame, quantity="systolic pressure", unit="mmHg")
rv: 163 (mmHg)
